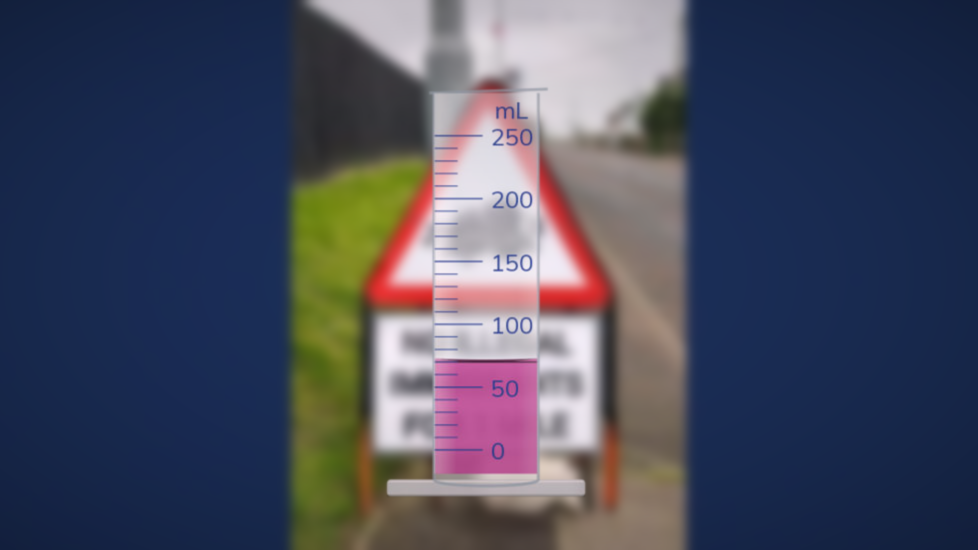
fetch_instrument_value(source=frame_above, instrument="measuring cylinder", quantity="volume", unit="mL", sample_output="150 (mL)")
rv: 70 (mL)
